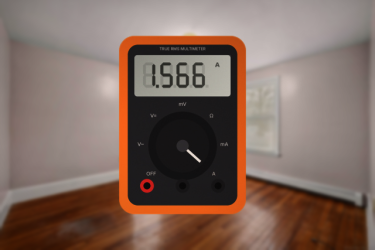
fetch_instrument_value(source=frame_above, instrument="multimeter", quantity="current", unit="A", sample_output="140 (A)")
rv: 1.566 (A)
